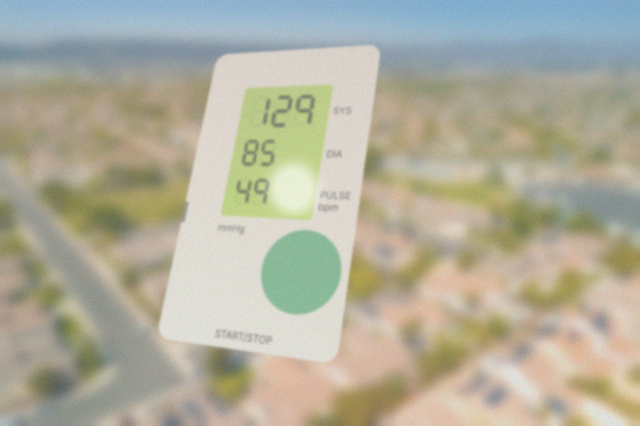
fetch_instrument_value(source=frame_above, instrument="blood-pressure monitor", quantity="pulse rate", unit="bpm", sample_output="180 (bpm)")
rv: 49 (bpm)
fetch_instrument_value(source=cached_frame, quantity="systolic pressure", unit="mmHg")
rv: 129 (mmHg)
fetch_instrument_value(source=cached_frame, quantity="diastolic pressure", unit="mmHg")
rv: 85 (mmHg)
